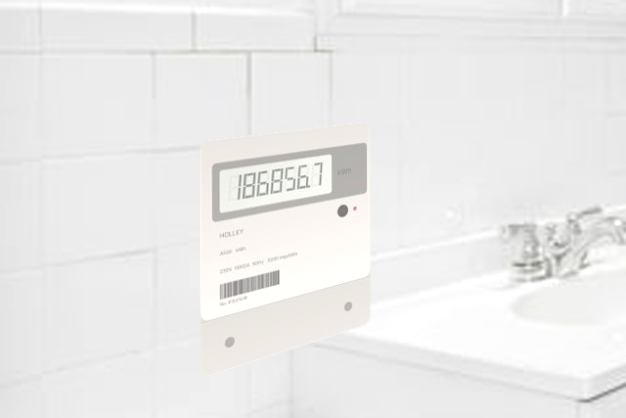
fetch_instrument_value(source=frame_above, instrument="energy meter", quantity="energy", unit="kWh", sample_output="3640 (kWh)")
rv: 186856.7 (kWh)
